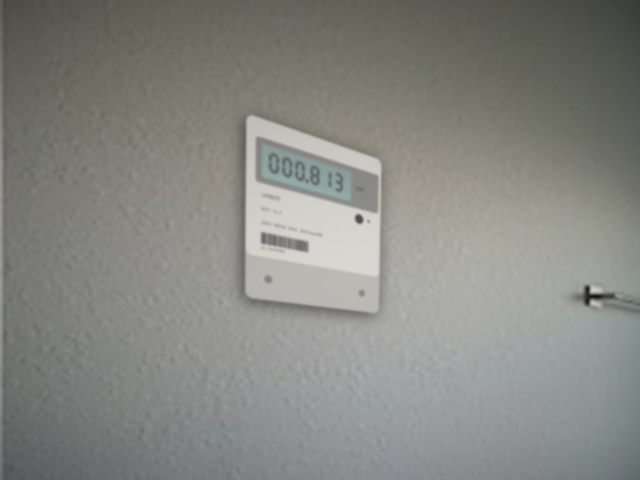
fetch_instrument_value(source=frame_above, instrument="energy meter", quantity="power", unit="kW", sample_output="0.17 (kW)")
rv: 0.813 (kW)
